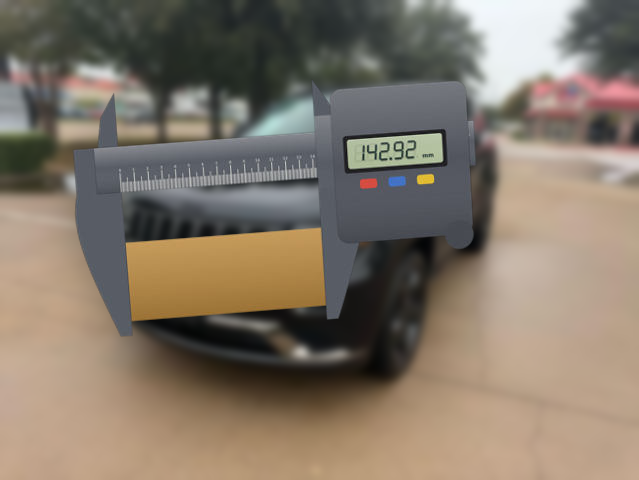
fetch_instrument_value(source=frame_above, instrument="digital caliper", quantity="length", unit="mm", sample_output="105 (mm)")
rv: 142.92 (mm)
